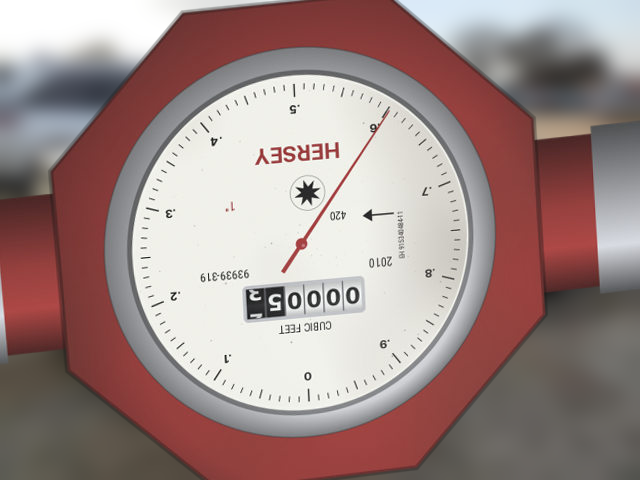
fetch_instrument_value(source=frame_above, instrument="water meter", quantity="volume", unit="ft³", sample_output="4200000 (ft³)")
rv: 52.60 (ft³)
